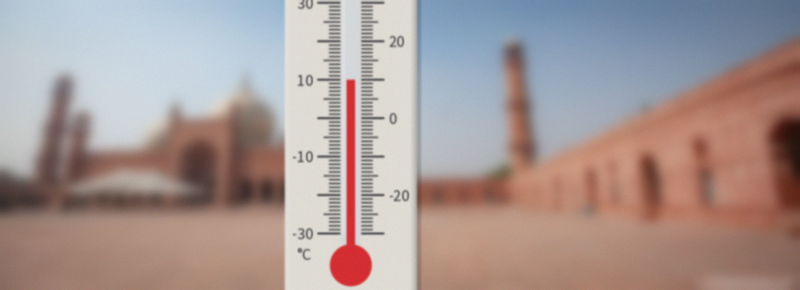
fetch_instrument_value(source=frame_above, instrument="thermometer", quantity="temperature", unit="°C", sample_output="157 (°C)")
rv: 10 (°C)
